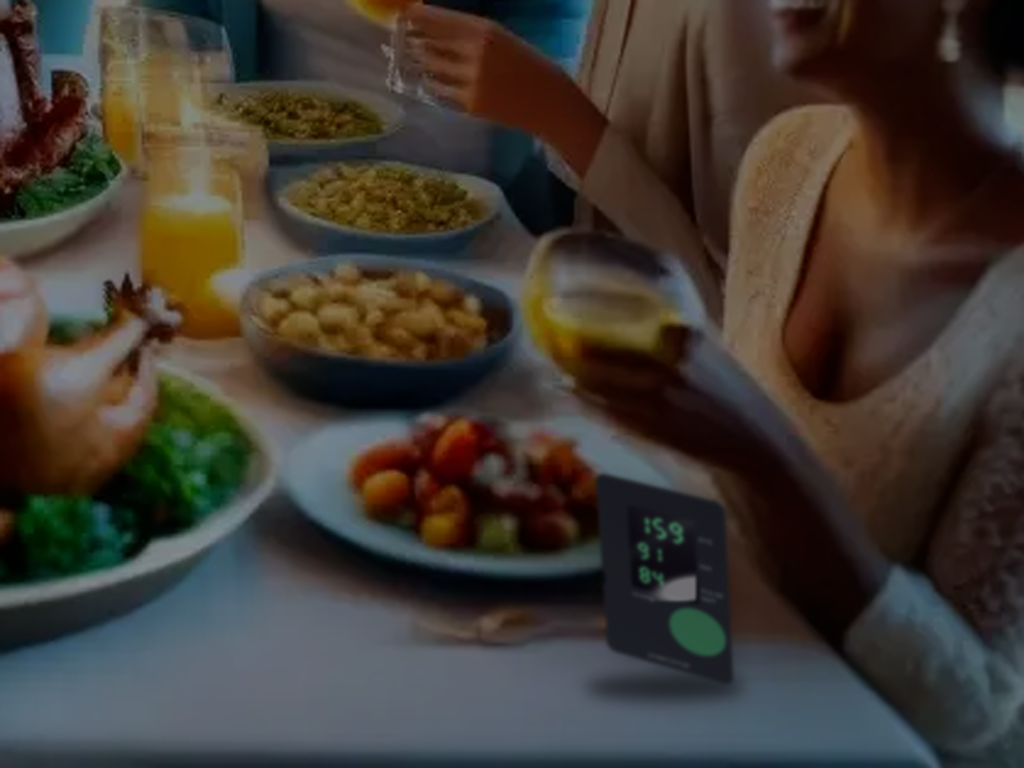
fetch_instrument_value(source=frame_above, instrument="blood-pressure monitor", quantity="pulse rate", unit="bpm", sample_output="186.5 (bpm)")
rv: 84 (bpm)
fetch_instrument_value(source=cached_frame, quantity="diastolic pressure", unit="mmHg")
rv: 91 (mmHg)
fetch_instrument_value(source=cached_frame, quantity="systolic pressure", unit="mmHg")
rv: 159 (mmHg)
